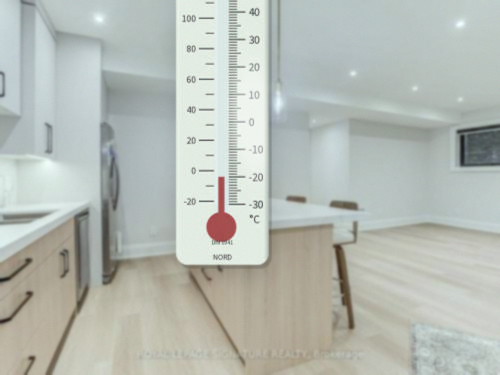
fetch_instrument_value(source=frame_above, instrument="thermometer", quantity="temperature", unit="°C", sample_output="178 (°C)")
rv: -20 (°C)
